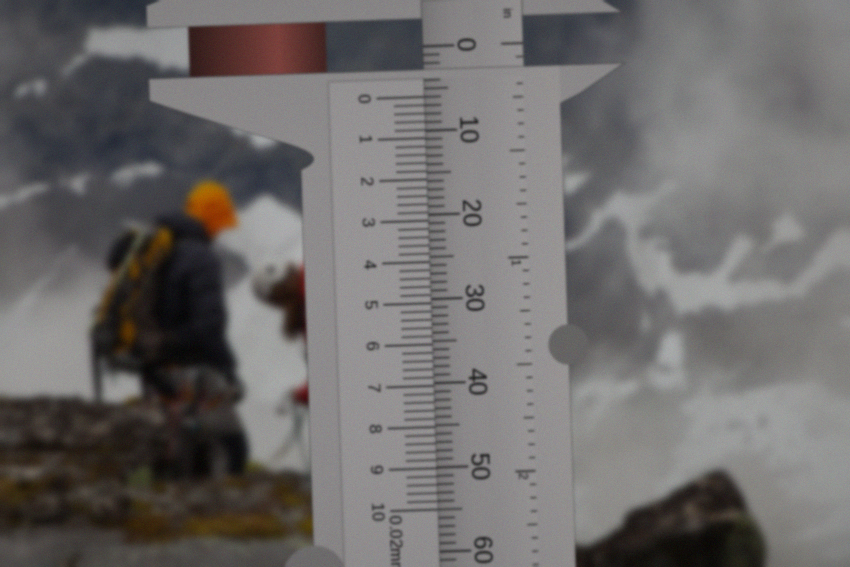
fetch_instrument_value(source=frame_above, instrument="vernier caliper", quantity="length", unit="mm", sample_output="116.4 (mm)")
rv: 6.0 (mm)
